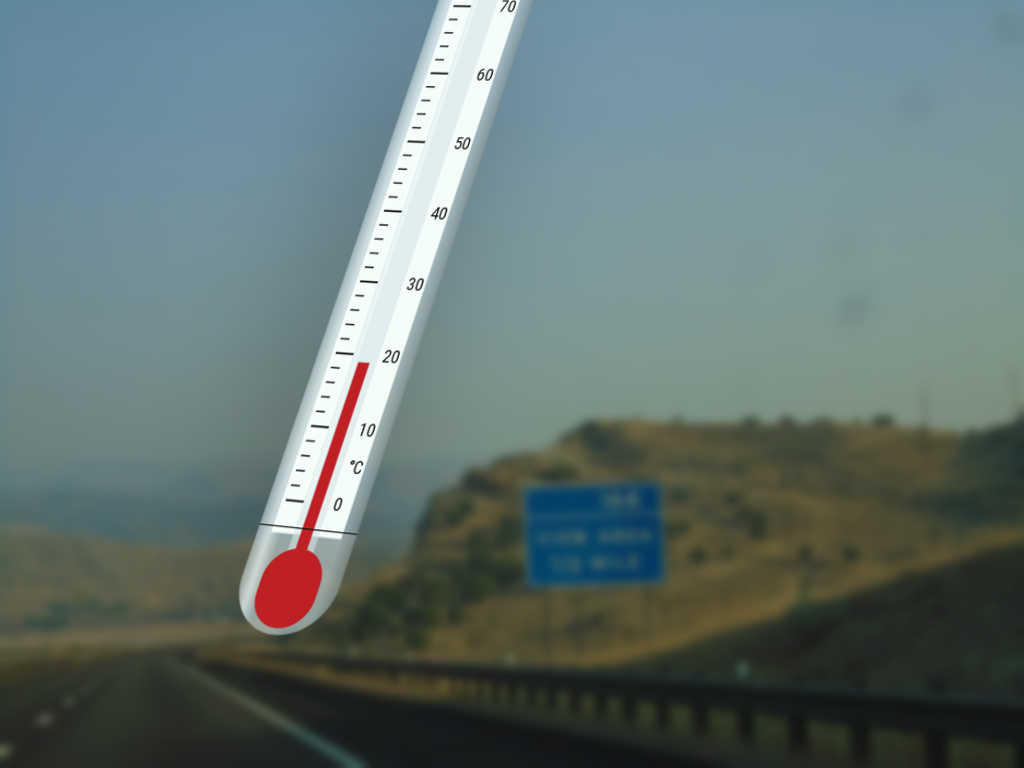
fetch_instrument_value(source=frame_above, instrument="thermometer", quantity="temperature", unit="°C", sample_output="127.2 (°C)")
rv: 19 (°C)
